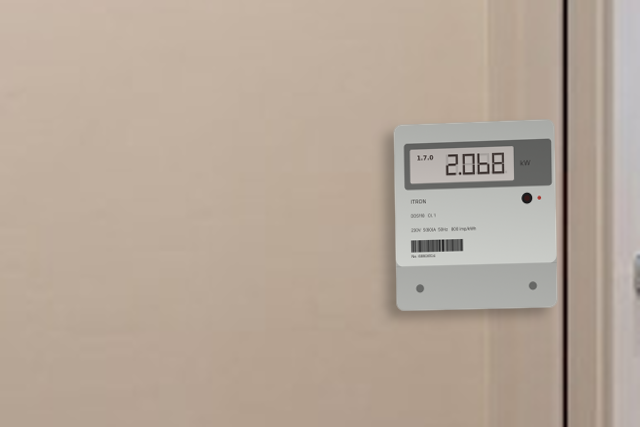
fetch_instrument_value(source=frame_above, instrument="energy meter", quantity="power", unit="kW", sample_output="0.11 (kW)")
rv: 2.068 (kW)
